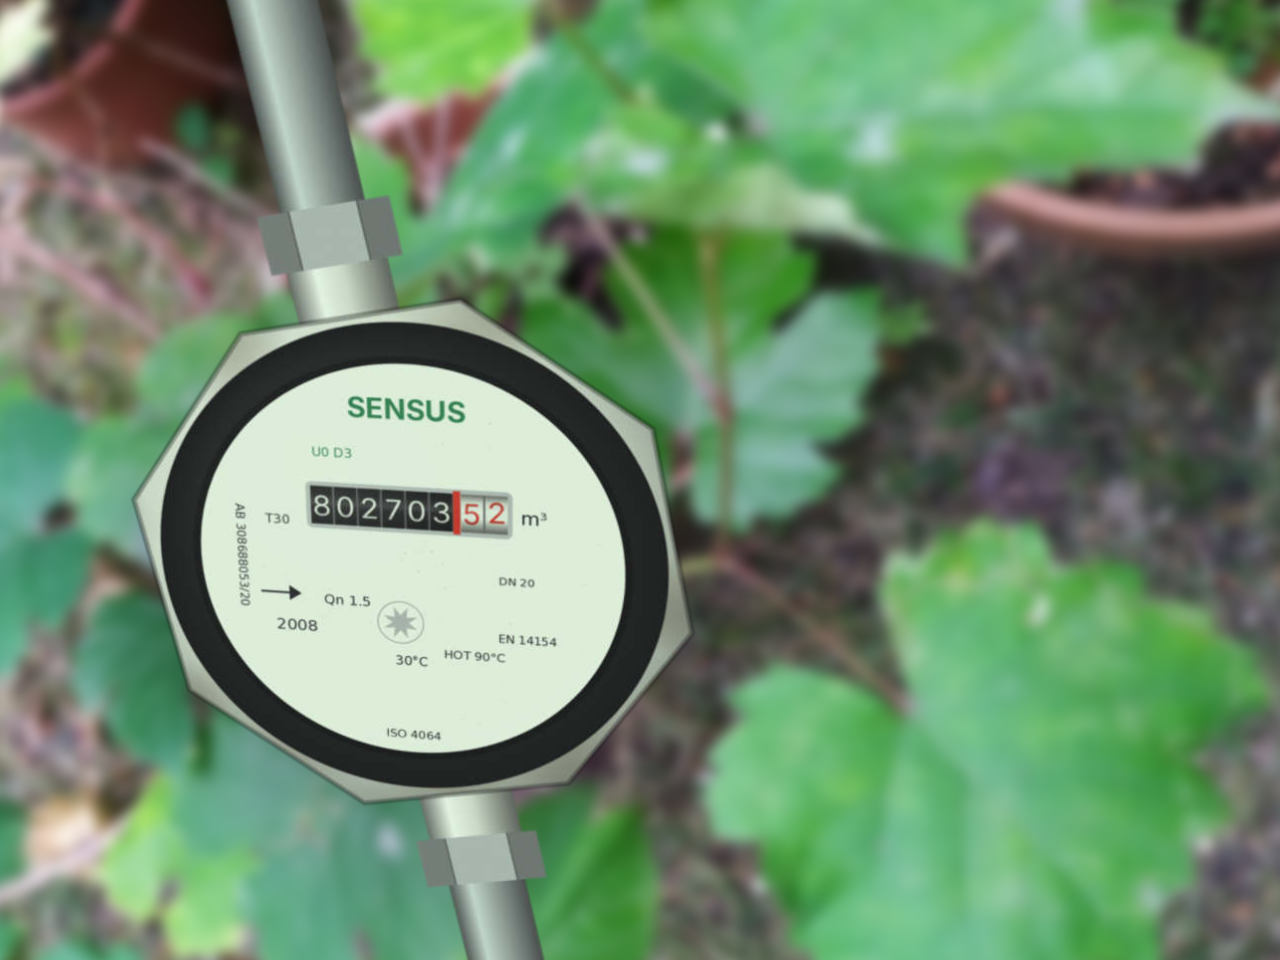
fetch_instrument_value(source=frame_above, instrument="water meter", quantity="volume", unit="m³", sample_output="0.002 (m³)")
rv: 802703.52 (m³)
